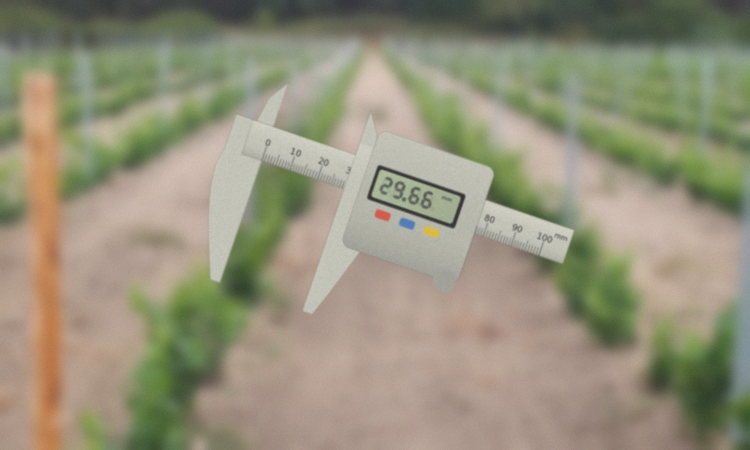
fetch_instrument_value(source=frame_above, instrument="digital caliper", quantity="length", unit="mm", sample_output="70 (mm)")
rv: 29.66 (mm)
